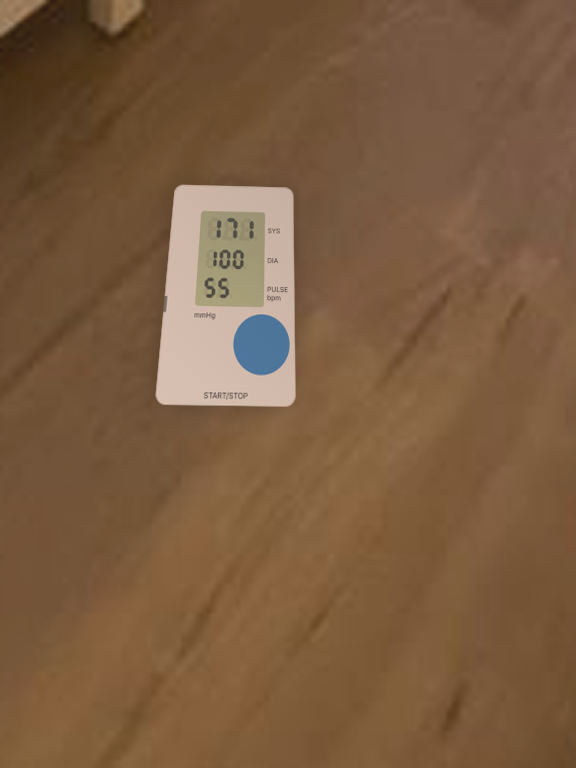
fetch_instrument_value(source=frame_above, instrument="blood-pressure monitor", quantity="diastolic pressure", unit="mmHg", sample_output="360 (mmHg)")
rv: 100 (mmHg)
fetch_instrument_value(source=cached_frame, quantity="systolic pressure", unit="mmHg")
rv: 171 (mmHg)
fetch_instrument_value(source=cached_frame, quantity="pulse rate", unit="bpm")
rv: 55 (bpm)
